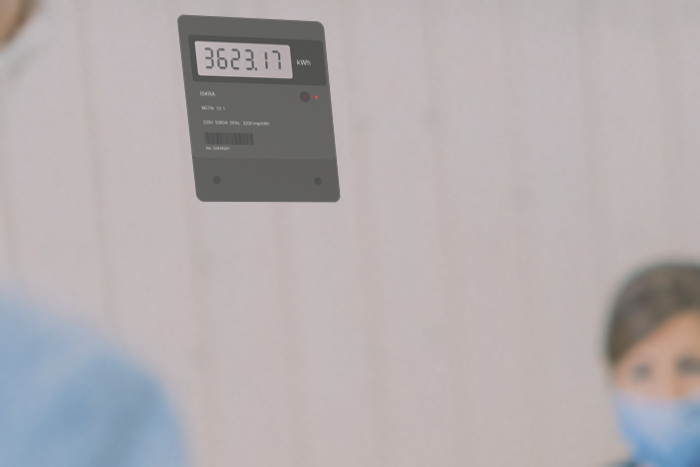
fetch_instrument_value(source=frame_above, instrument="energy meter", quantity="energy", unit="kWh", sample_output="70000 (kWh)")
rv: 3623.17 (kWh)
